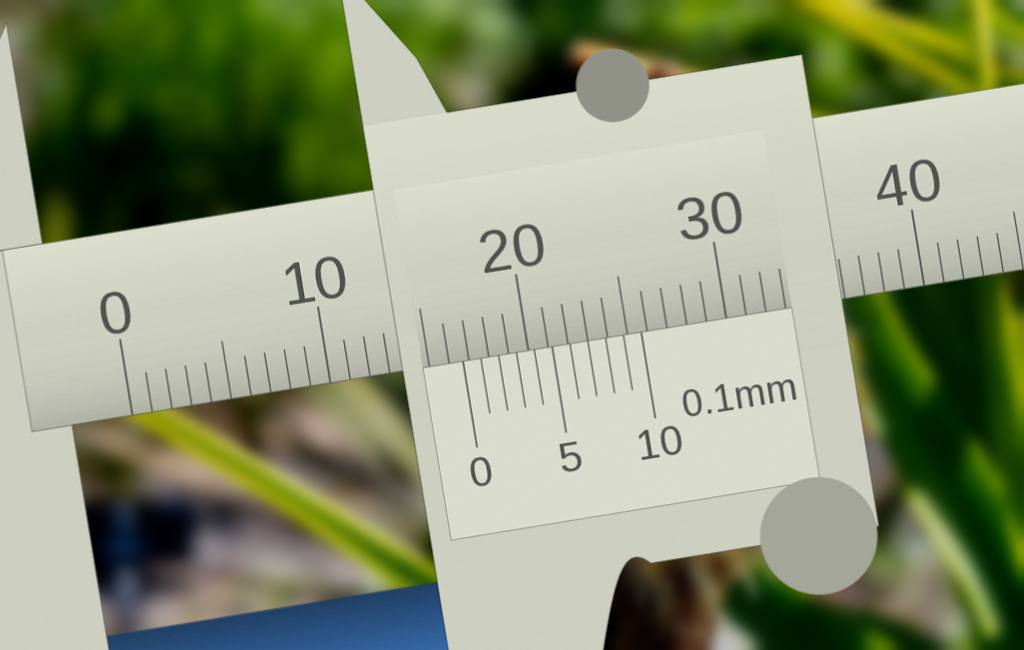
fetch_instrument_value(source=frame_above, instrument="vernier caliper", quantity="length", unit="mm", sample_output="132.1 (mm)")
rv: 16.7 (mm)
